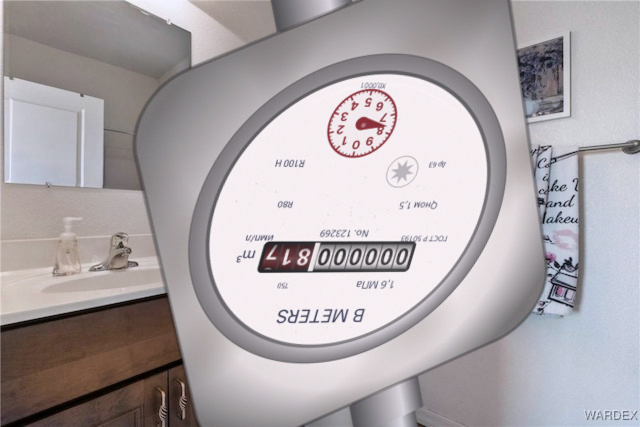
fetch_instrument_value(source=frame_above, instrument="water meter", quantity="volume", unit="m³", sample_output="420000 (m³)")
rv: 0.8167 (m³)
